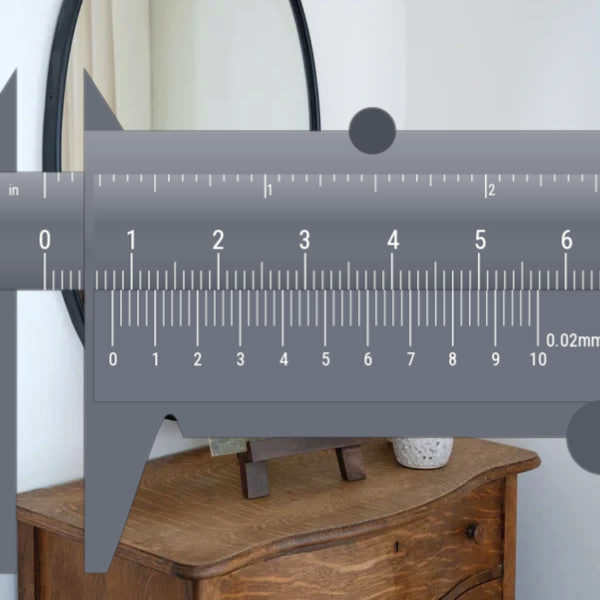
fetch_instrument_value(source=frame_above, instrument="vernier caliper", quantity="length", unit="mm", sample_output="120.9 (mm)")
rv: 7.8 (mm)
